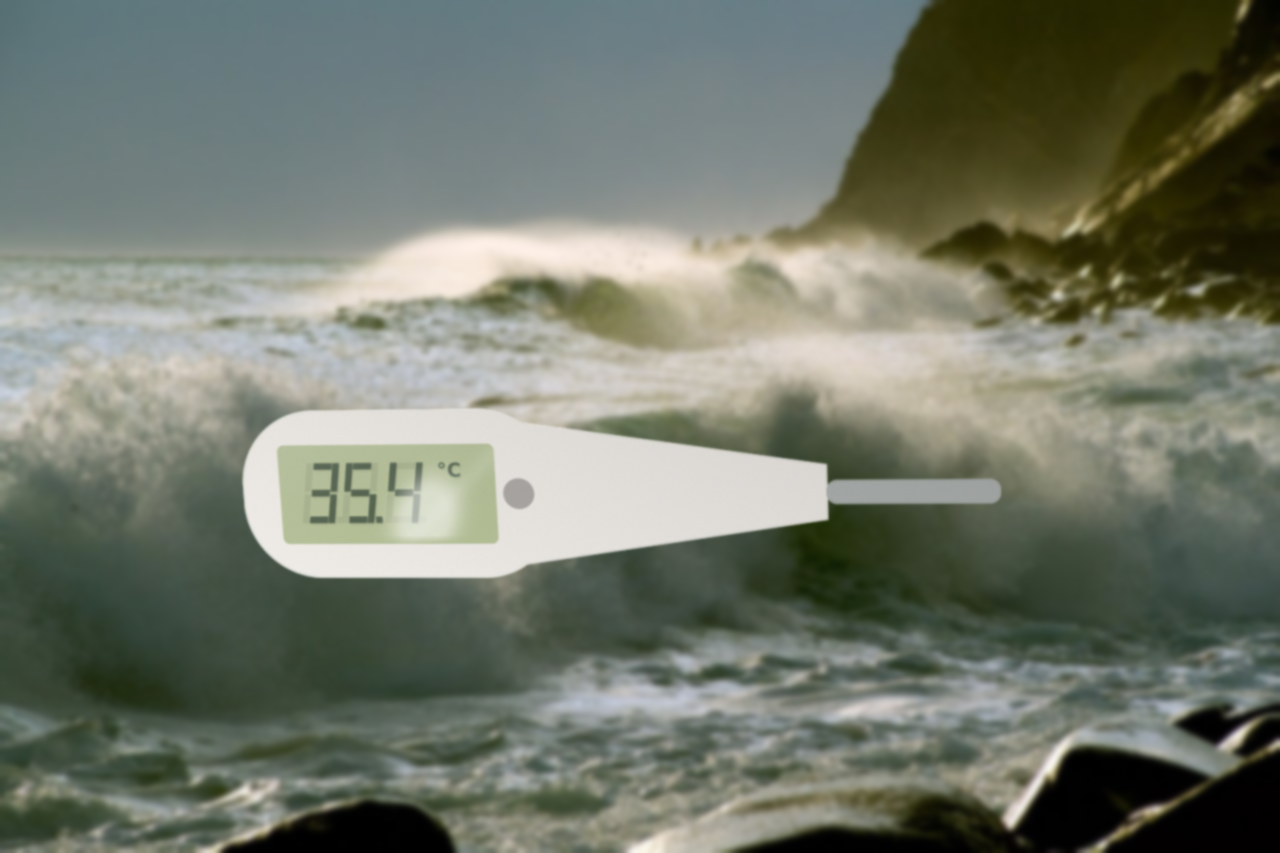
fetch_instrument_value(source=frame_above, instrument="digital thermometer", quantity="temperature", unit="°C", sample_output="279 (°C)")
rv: 35.4 (°C)
